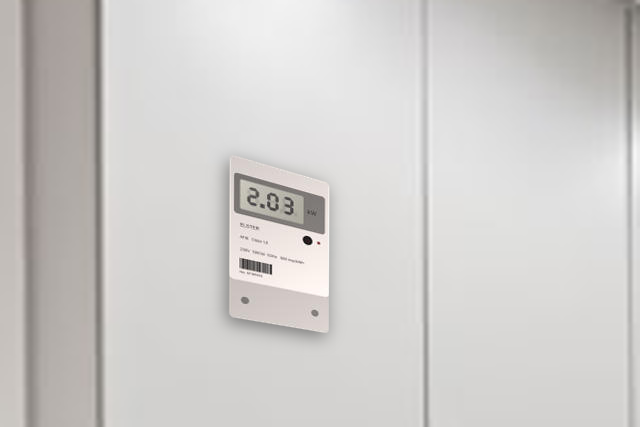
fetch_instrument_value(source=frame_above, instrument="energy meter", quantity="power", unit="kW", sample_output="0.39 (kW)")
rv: 2.03 (kW)
